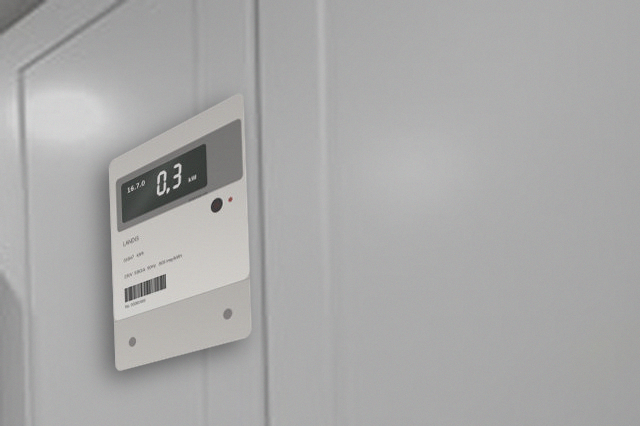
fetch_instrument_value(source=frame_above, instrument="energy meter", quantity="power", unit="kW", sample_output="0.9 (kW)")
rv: 0.3 (kW)
